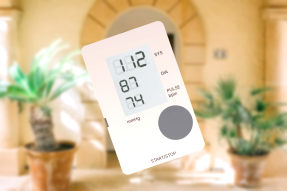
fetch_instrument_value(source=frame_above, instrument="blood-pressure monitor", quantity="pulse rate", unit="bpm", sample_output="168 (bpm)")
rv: 74 (bpm)
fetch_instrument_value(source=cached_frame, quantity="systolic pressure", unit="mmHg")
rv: 112 (mmHg)
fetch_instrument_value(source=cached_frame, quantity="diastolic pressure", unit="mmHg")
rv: 87 (mmHg)
